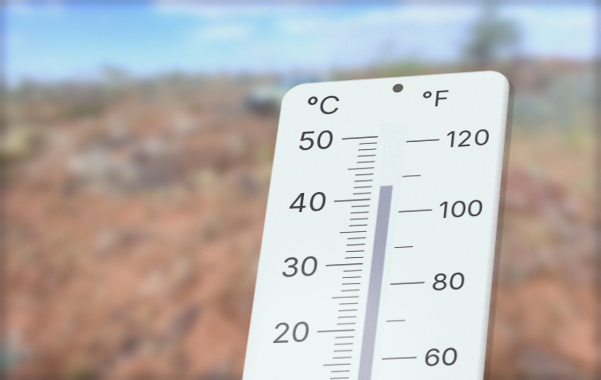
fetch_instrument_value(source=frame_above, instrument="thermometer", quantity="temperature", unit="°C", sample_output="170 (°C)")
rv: 42 (°C)
